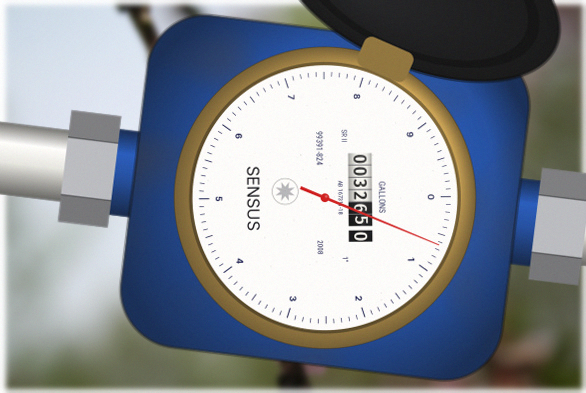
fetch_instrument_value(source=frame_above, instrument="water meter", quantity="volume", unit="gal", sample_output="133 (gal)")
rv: 32650.6 (gal)
